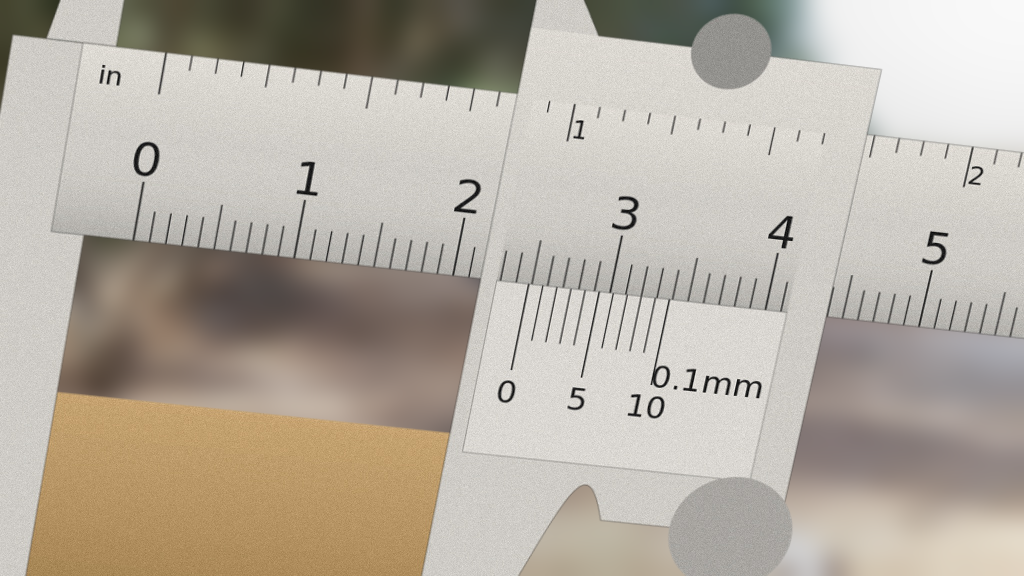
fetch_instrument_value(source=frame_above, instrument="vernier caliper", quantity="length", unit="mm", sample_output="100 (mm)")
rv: 24.8 (mm)
